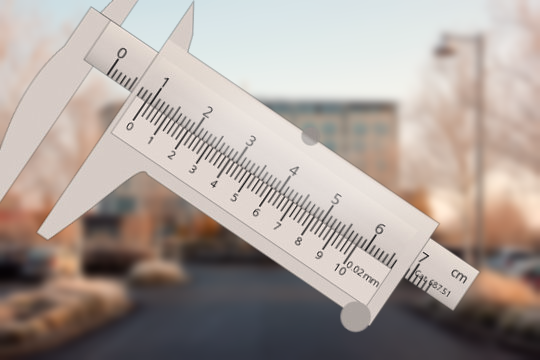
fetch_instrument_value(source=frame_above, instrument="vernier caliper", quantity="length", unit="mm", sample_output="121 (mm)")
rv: 9.0 (mm)
